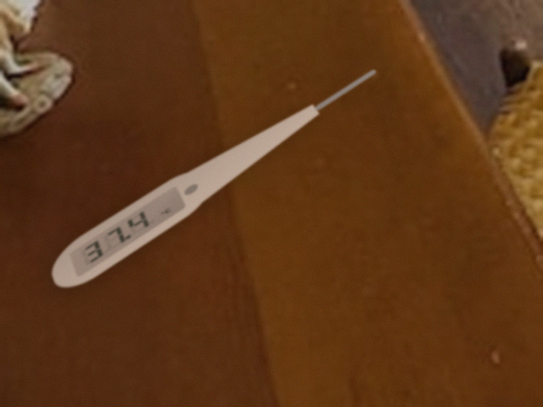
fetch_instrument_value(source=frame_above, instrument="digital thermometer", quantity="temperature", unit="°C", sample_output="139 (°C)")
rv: 37.4 (°C)
